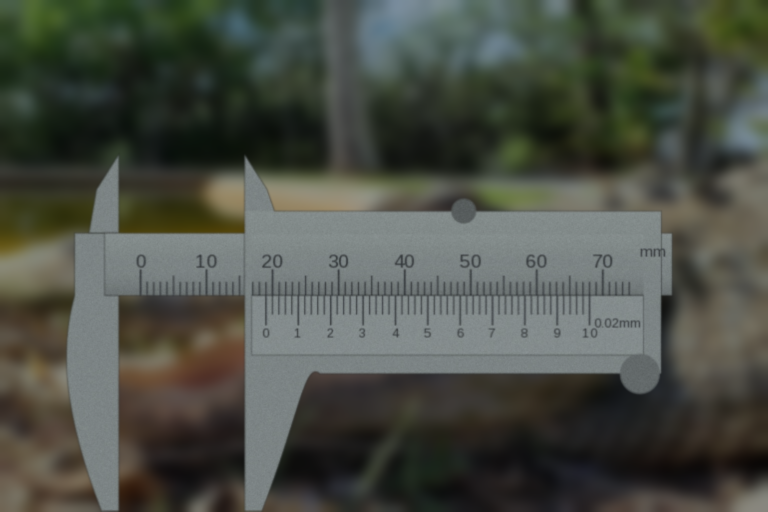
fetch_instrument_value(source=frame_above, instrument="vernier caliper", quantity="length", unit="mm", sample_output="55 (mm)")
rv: 19.0 (mm)
